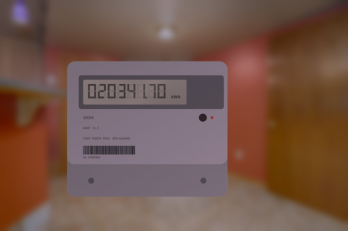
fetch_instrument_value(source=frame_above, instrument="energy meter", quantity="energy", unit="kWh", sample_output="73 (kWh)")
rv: 20341.70 (kWh)
